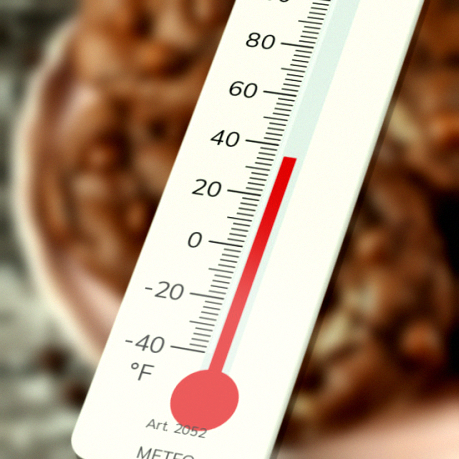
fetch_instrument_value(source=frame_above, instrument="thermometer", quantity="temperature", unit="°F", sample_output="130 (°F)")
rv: 36 (°F)
